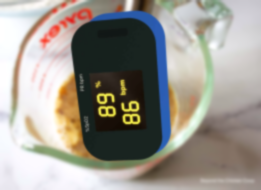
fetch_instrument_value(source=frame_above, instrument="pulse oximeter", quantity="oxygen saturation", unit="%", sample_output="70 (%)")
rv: 89 (%)
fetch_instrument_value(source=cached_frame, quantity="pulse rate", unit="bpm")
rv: 86 (bpm)
